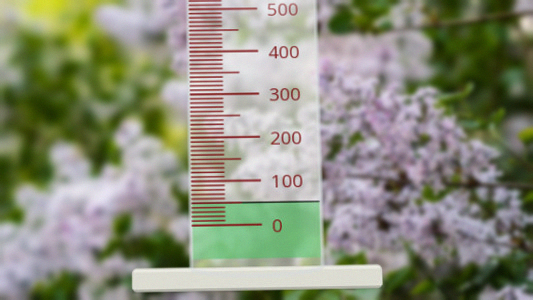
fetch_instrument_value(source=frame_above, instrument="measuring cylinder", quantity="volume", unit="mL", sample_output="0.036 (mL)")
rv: 50 (mL)
